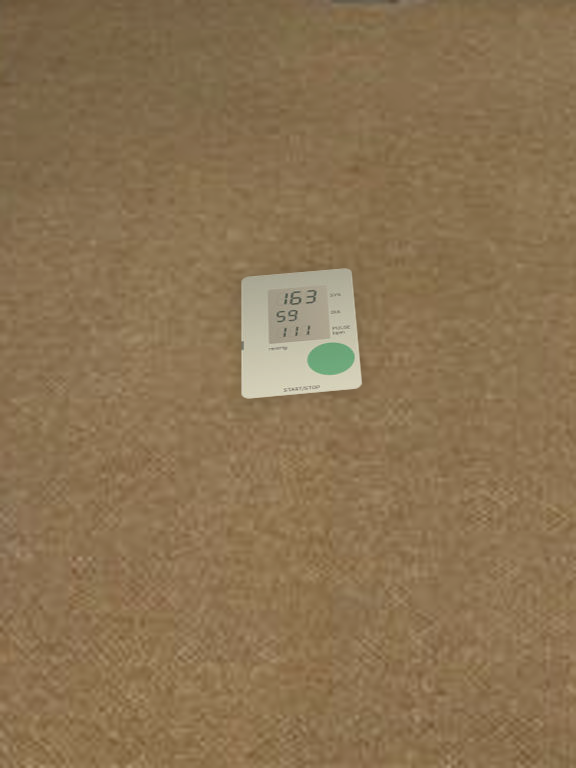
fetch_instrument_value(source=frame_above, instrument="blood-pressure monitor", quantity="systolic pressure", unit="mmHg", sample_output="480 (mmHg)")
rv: 163 (mmHg)
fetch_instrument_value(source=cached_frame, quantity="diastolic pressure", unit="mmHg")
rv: 59 (mmHg)
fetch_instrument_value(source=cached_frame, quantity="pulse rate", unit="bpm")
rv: 111 (bpm)
